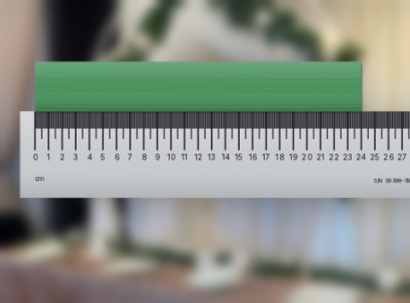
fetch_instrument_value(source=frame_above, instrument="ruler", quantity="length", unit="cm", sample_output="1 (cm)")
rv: 24 (cm)
